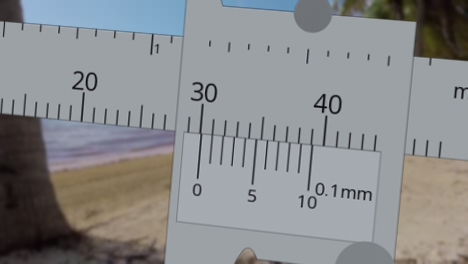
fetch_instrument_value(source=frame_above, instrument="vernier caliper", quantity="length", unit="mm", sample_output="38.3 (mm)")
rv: 30.1 (mm)
